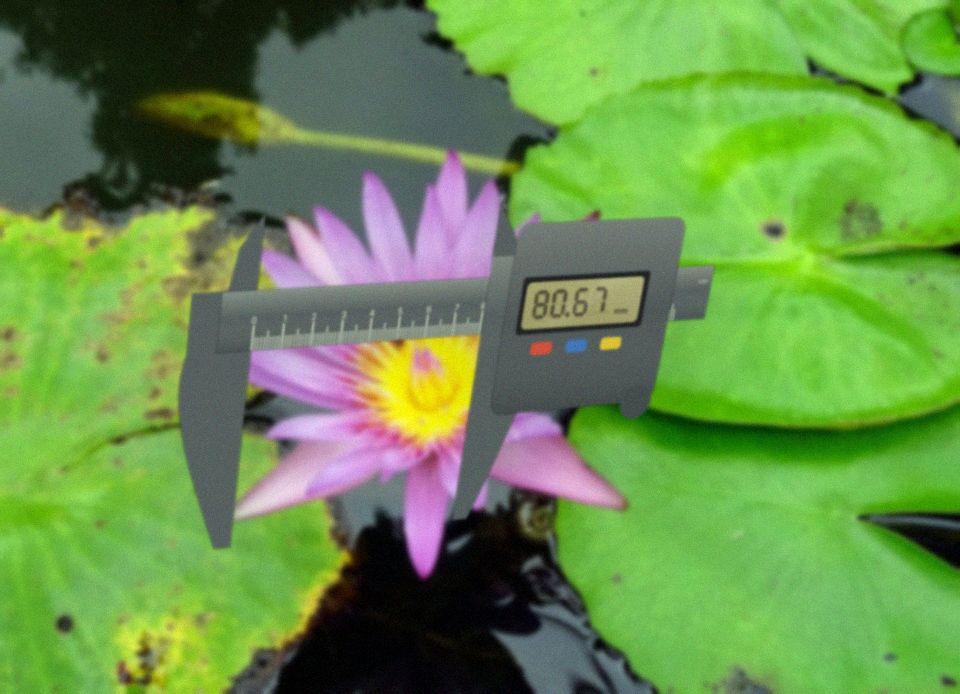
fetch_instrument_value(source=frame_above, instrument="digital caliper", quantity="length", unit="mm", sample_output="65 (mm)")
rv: 80.67 (mm)
